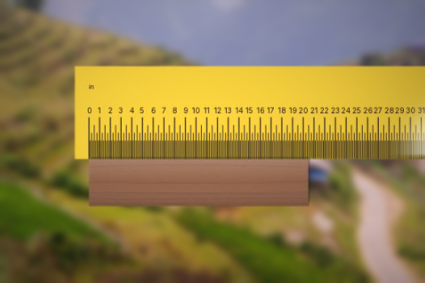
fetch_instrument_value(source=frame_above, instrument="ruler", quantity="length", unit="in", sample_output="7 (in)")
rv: 20.5 (in)
